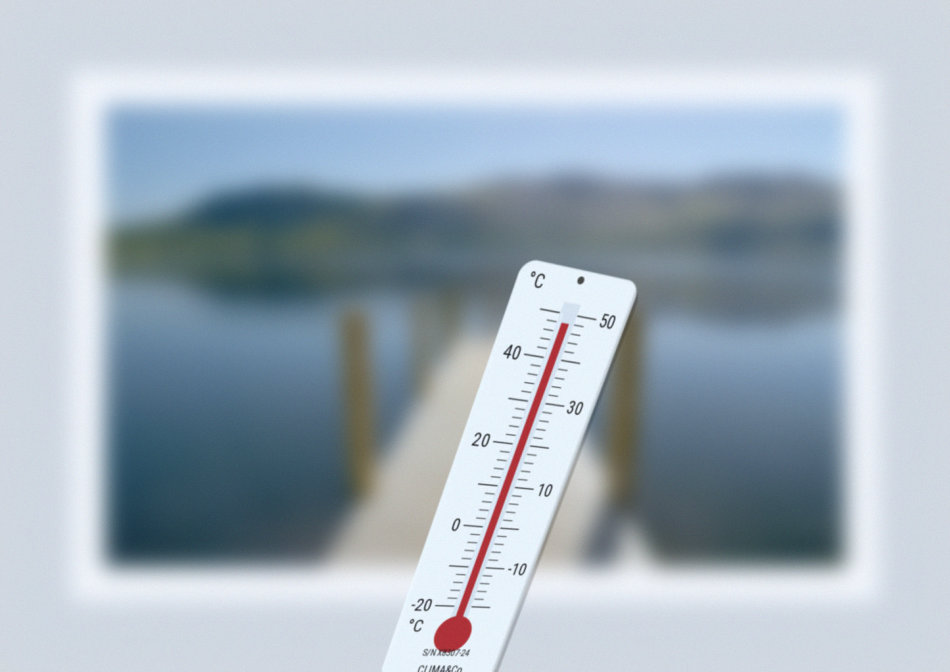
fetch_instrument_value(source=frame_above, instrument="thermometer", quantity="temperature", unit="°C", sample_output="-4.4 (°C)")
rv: 48 (°C)
